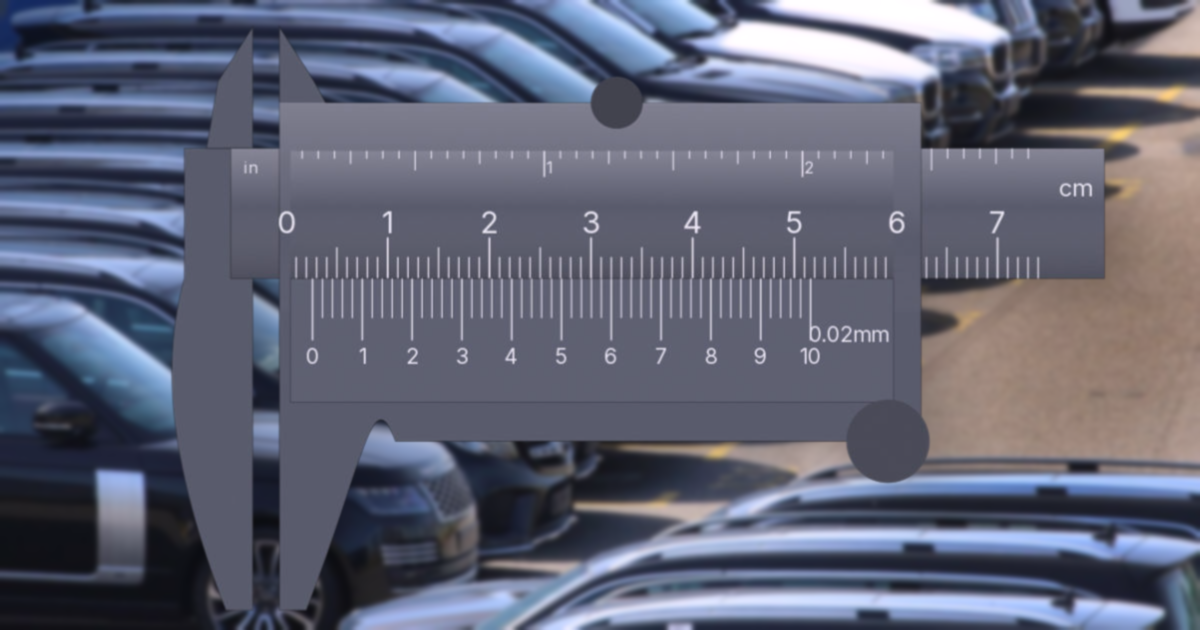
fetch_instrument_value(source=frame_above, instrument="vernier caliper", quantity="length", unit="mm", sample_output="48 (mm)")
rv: 2.6 (mm)
